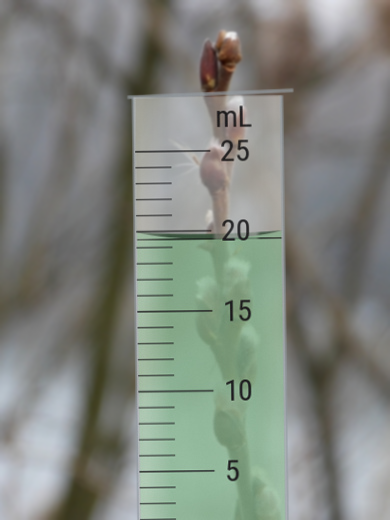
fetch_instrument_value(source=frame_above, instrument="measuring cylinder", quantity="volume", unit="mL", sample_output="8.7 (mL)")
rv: 19.5 (mL)
